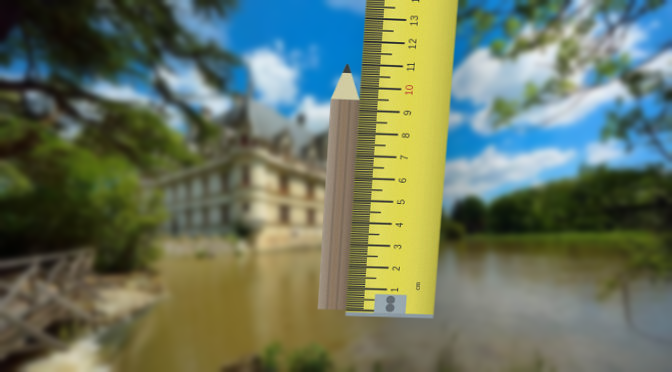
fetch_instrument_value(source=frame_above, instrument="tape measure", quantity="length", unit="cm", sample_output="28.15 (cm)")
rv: 11 (cm)
